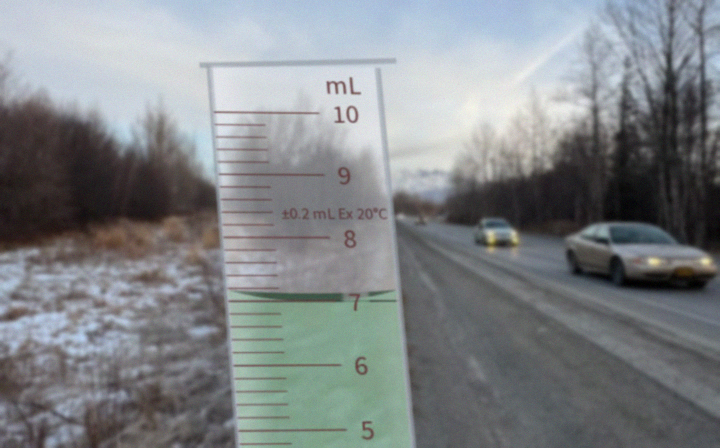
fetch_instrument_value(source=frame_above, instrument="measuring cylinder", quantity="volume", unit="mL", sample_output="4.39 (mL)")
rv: 7 (mL)
